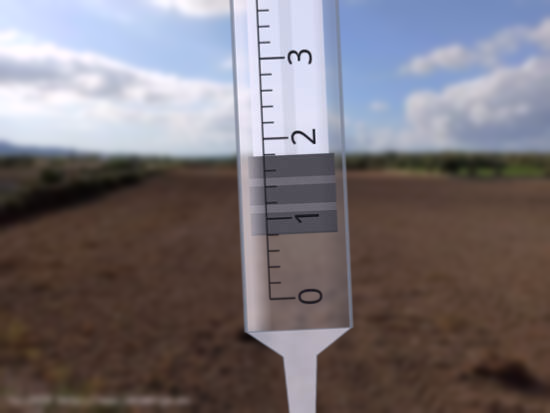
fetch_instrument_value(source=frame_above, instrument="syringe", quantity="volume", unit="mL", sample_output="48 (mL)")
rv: 0.8 (mL)
